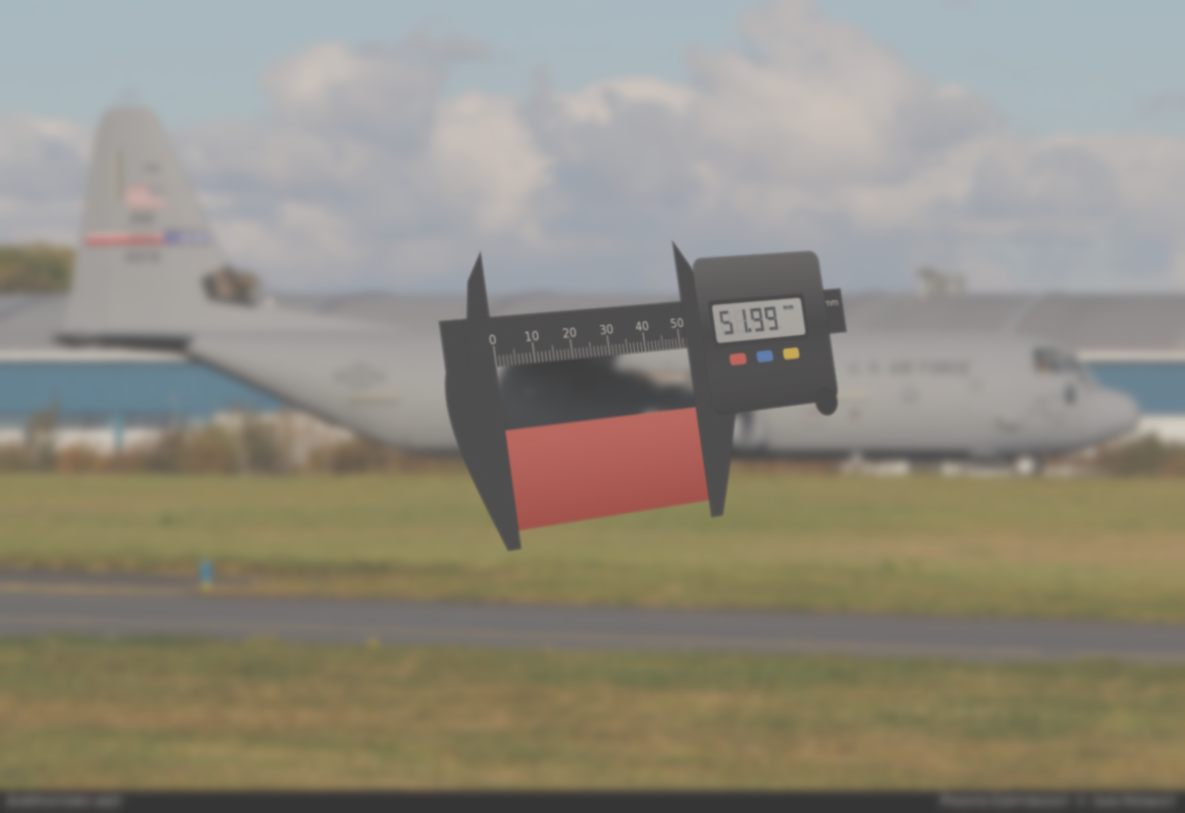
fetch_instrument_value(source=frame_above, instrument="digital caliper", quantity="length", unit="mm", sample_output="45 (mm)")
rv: 51.99 (mm)
